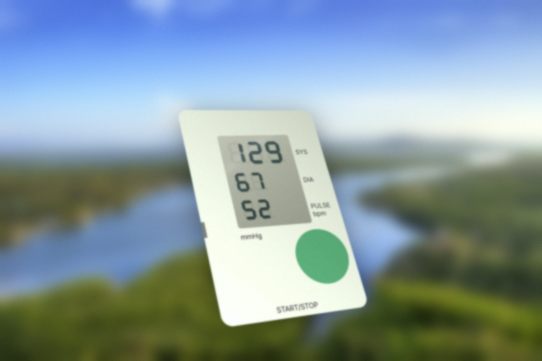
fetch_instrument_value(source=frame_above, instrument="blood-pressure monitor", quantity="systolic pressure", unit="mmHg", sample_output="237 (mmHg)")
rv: 129 (mmHg)
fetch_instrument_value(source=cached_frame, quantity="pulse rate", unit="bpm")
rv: 52 (bpm)
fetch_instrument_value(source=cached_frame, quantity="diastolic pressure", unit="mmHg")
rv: 67 (mmHg)
